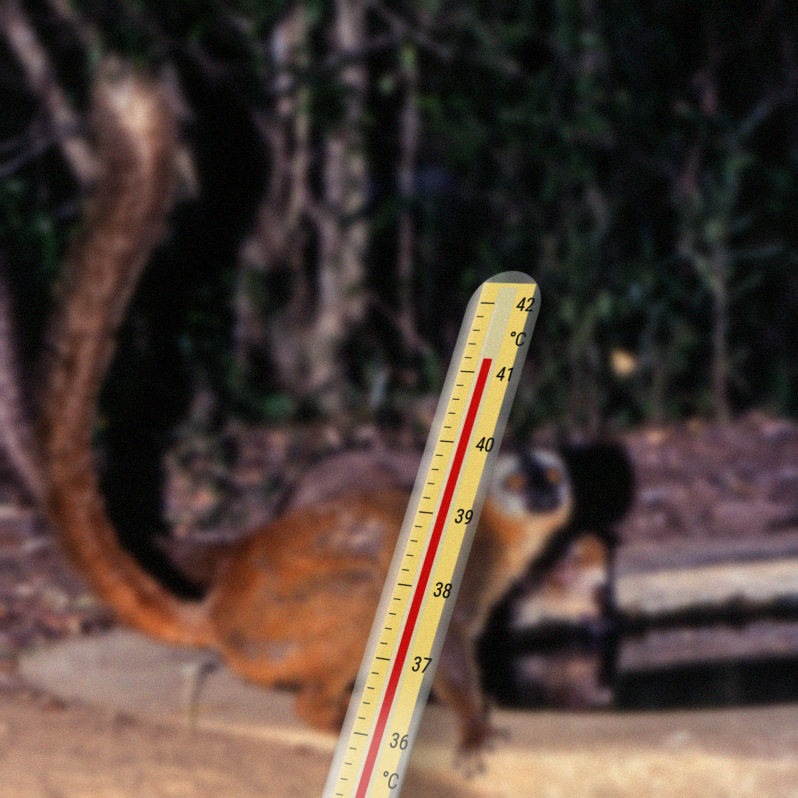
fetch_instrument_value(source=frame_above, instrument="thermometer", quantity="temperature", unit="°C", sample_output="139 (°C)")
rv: 41.2 (°C)
